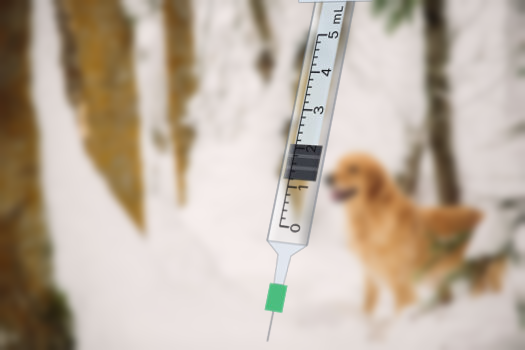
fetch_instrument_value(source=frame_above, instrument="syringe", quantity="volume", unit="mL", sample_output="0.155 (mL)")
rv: 1.2 (mL)
